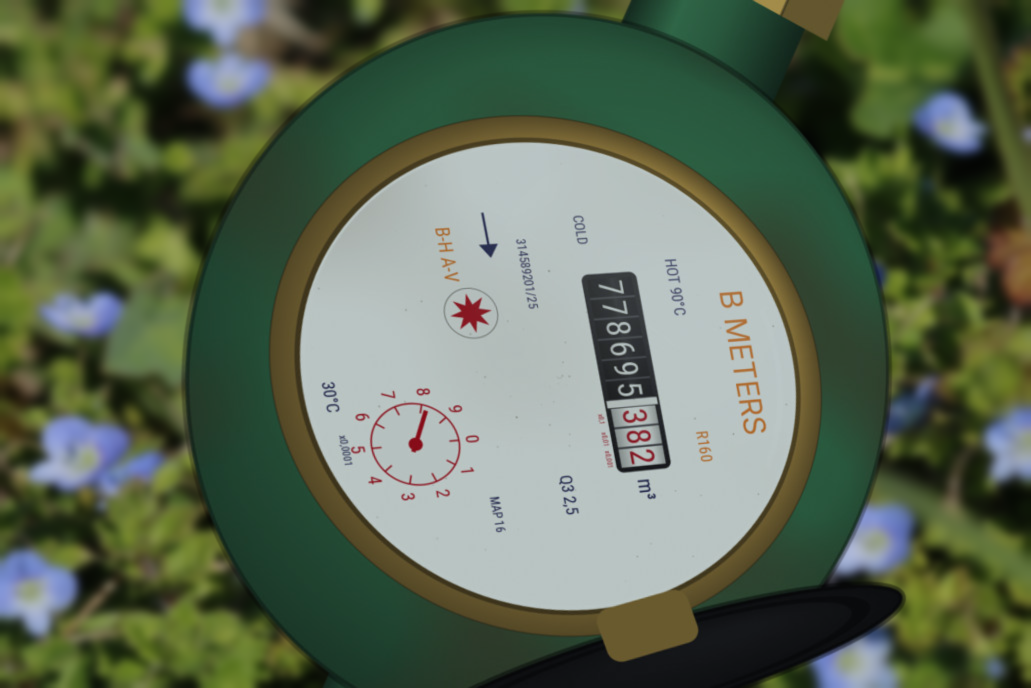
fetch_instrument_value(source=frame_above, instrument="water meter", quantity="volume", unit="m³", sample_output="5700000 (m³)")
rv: 778695.3828 (m³)
